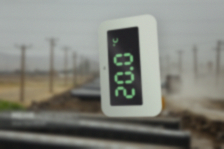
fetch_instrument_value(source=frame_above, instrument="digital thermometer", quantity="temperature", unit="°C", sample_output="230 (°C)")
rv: 20.0 (°C)
